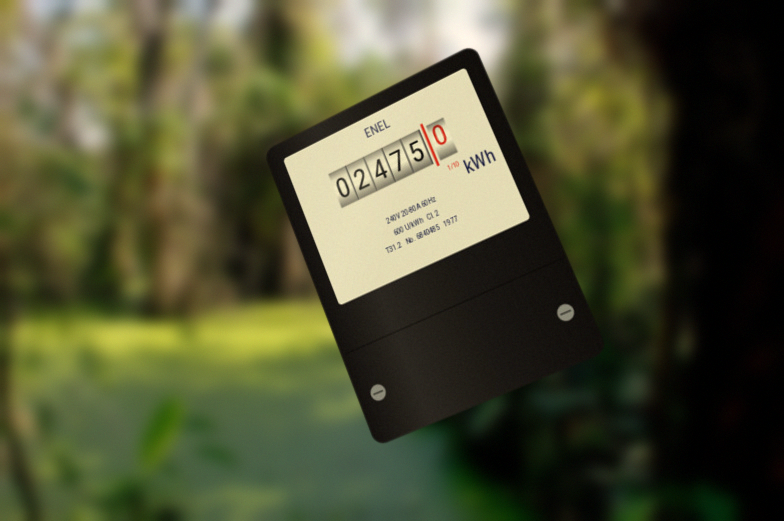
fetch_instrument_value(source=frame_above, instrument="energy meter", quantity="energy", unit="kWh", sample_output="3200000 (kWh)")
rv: 2475.0 (kWh)
